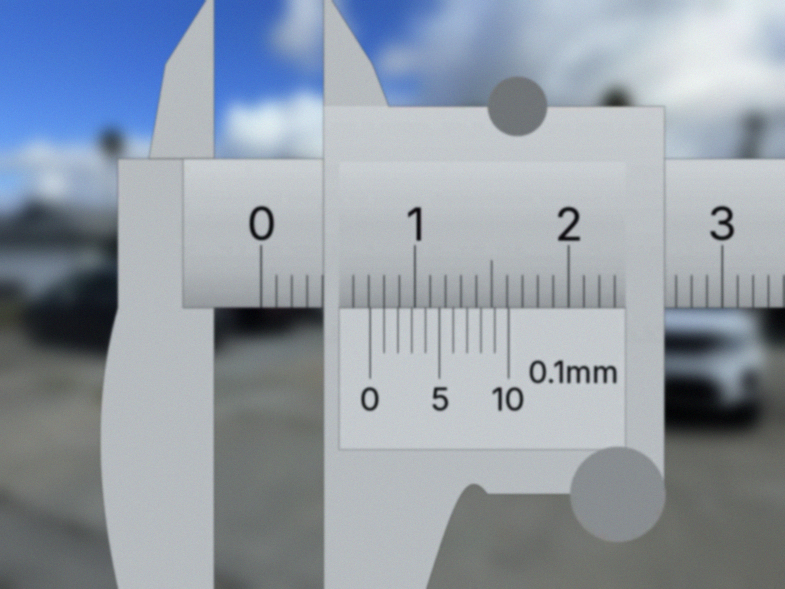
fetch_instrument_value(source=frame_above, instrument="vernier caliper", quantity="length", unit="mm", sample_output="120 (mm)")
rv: 7.1 (mm)
